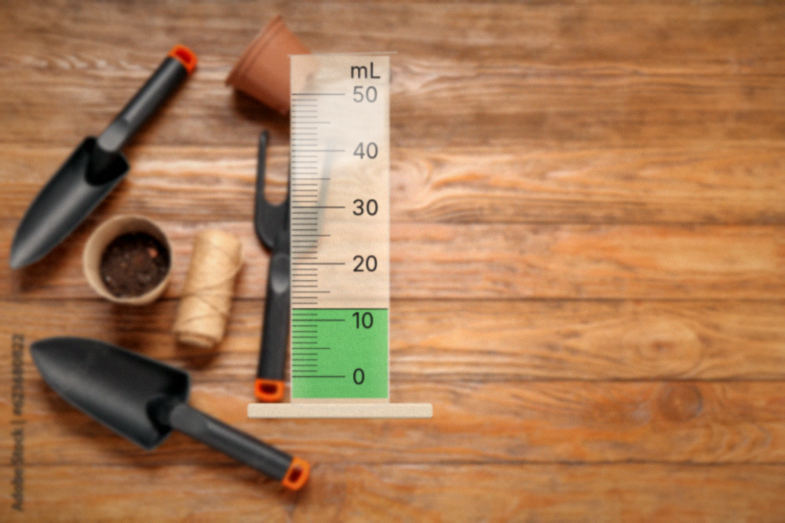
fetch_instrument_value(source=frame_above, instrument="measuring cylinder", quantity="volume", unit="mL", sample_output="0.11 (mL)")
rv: 12 (mL)
